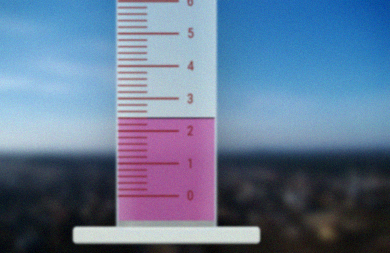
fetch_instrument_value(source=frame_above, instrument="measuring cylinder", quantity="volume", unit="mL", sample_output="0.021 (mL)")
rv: 2.4 (mL)
